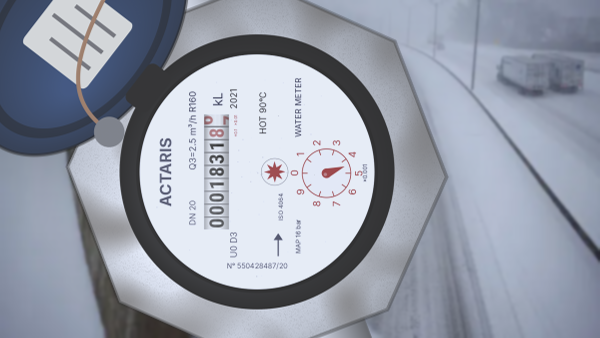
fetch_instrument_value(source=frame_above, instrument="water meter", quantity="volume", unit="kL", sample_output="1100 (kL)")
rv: 1831.864 (kL)
